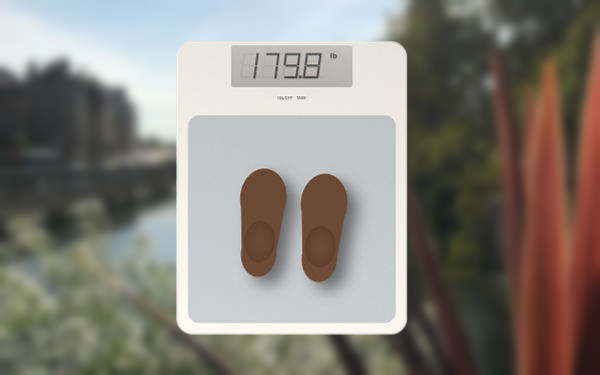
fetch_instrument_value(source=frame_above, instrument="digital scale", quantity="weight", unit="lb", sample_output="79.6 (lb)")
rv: 179.8 (lb)
